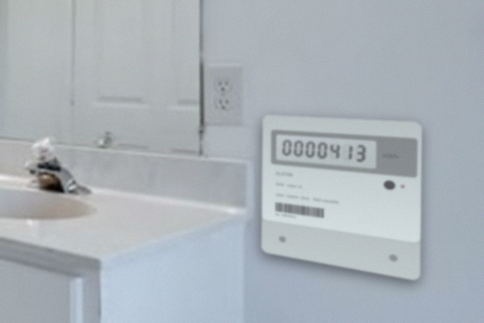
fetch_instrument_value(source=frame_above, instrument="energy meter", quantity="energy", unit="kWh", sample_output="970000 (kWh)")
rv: 413 (kWh)
